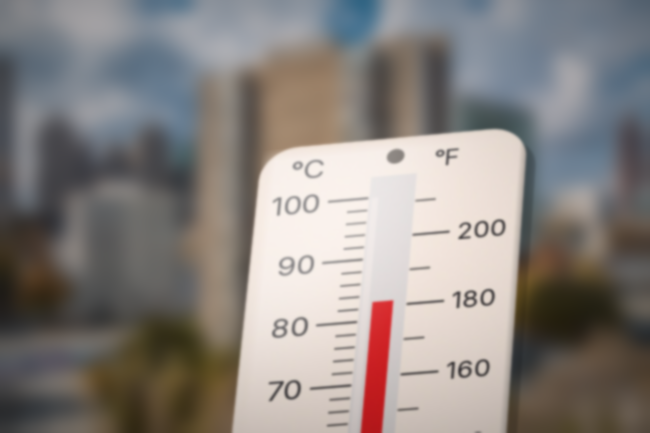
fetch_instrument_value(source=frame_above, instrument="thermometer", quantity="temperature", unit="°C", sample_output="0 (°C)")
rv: 83 (°C)
